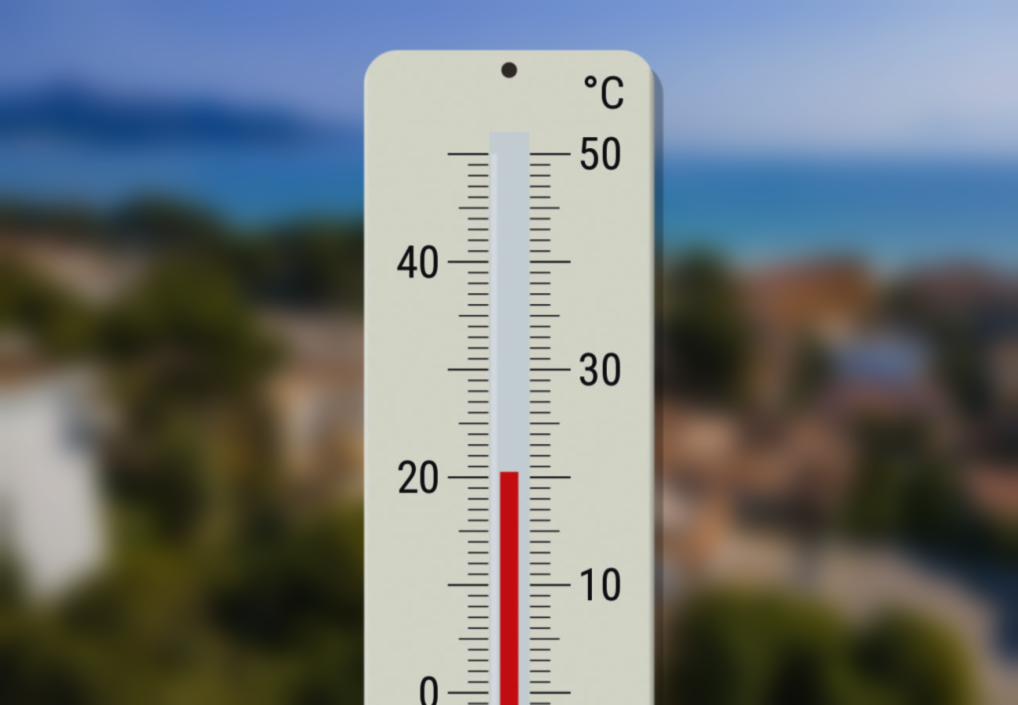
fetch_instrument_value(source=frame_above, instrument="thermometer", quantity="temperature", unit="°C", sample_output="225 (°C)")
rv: 20.5 (°C)
